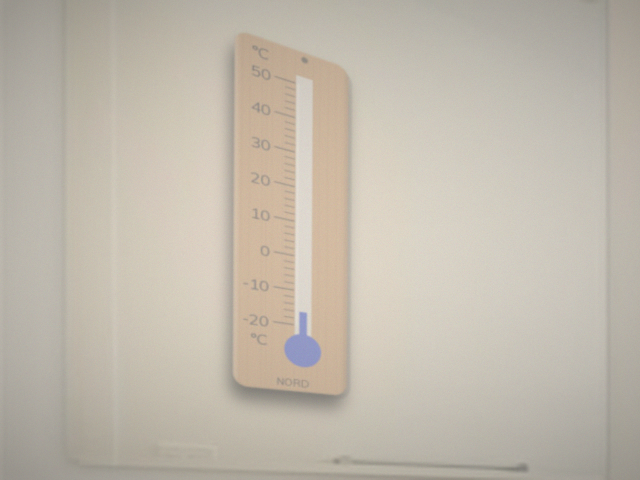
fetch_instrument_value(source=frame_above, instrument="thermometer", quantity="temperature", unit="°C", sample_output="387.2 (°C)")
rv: -16 (°C)
